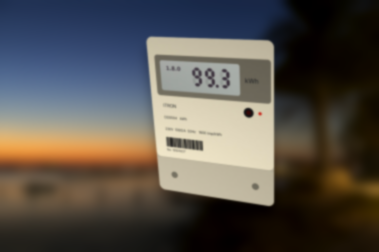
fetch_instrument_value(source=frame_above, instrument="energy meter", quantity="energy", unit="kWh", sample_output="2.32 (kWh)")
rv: 99.3 (kWh)
